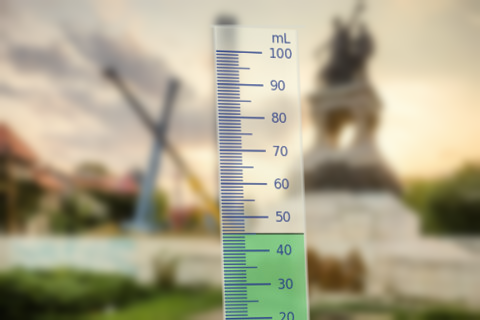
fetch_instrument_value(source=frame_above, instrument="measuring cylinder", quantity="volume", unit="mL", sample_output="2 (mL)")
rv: 45 (mL)
